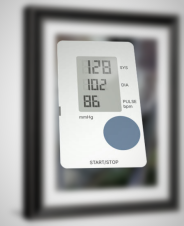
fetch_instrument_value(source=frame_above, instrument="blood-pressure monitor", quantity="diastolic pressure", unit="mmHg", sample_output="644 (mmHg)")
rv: 102 (mmHg)
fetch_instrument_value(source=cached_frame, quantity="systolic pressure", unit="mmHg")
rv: 128 (mmHg)
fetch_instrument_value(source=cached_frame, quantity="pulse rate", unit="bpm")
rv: 86 (bpm)
